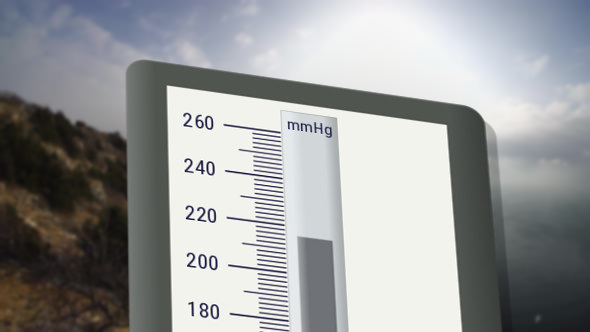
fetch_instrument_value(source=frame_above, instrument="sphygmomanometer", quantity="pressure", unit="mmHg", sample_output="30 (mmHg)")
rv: 216 (mmHg)
